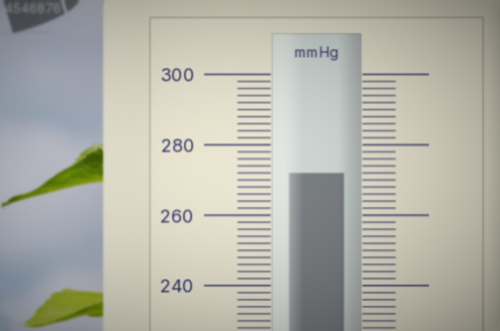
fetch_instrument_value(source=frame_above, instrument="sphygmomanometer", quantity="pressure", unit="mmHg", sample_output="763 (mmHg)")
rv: 272 (mmHg)
